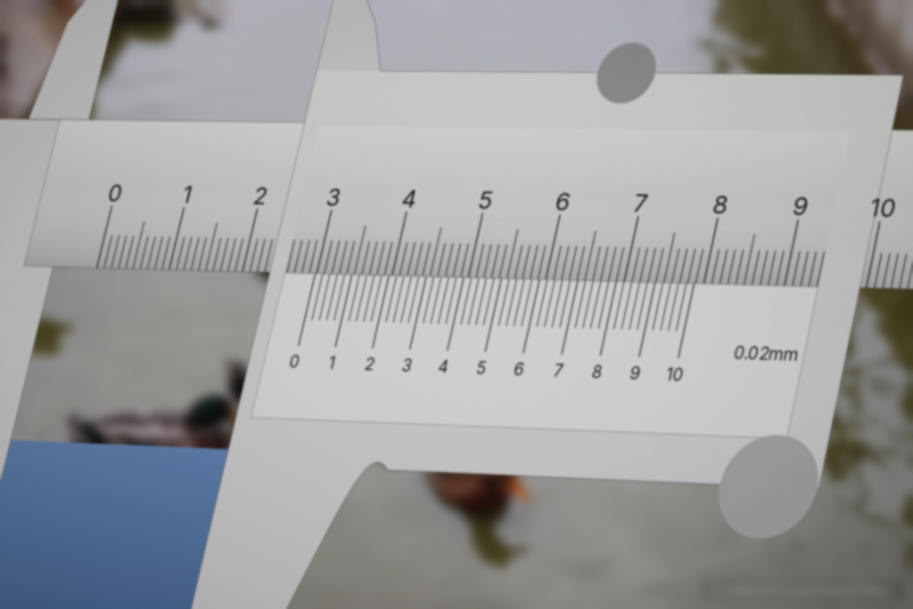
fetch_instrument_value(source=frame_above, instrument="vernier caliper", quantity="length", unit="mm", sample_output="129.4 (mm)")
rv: 29.8 (mm)
